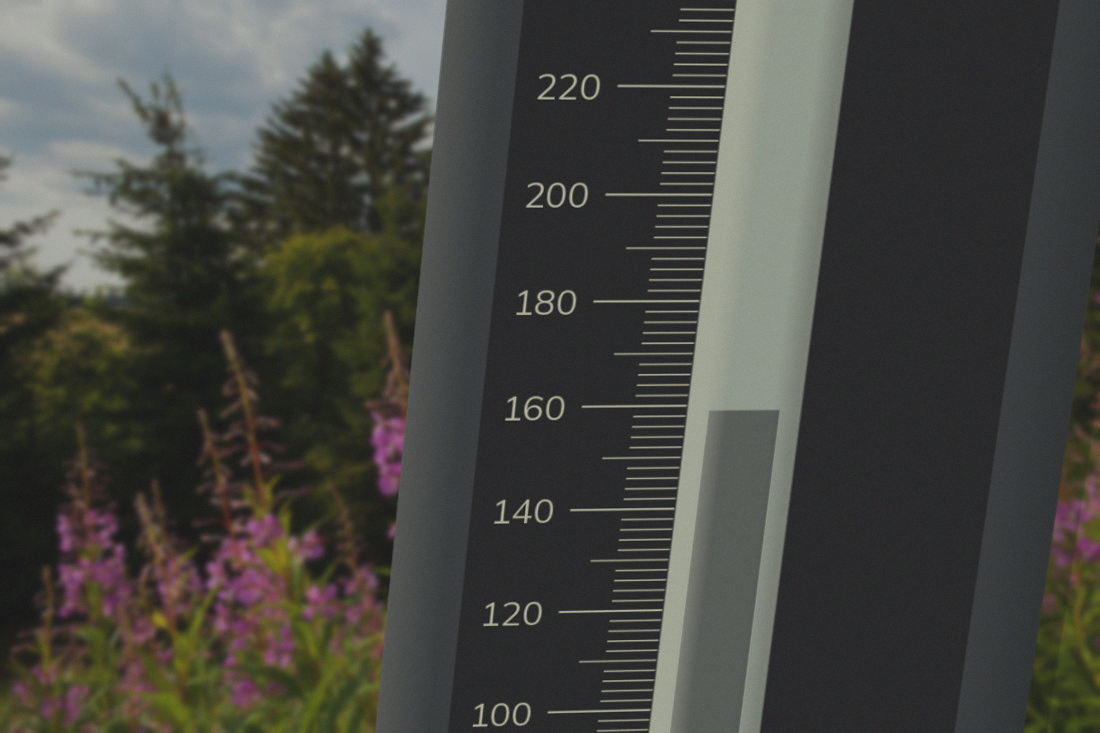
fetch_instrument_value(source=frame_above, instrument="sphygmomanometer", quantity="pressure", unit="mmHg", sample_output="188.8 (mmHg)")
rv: 159 (mmHg)
